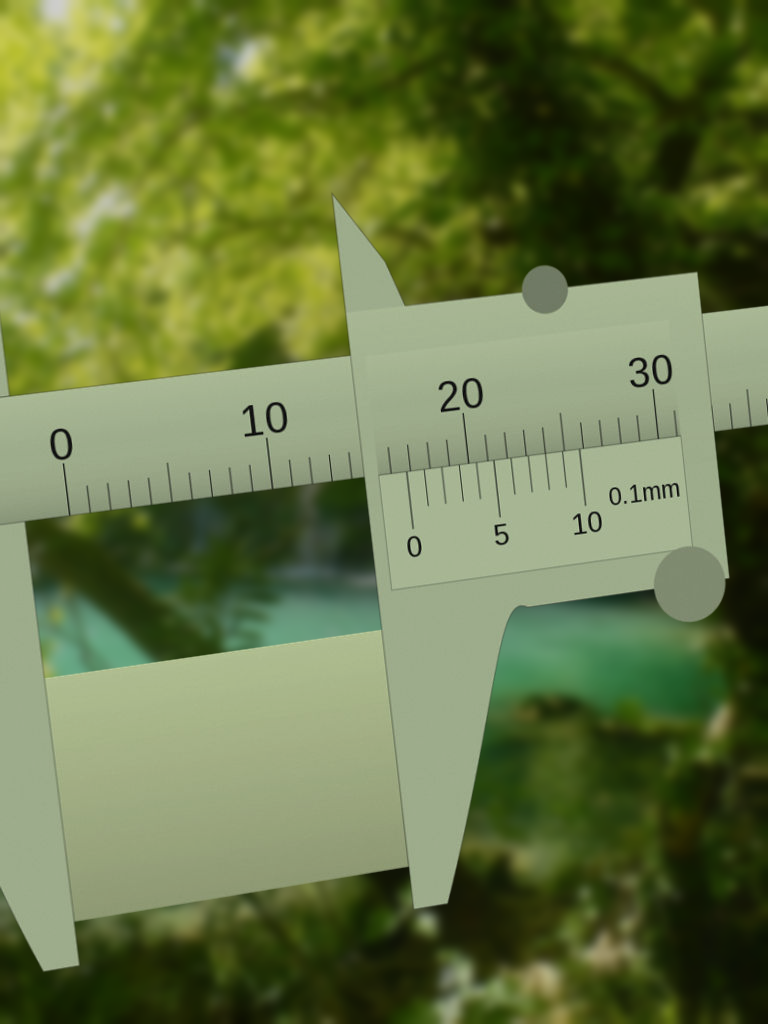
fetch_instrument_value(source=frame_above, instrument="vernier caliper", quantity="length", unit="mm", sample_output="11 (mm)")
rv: 16.8 (mm)
